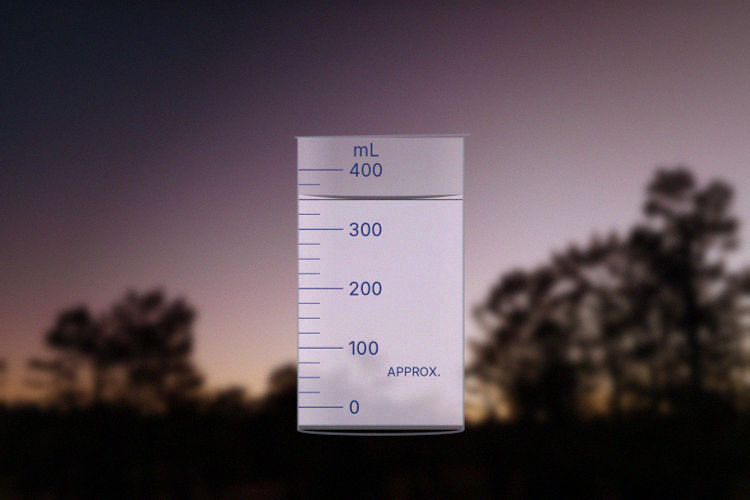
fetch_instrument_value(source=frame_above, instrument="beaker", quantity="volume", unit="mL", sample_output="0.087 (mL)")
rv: 350 (mL)
